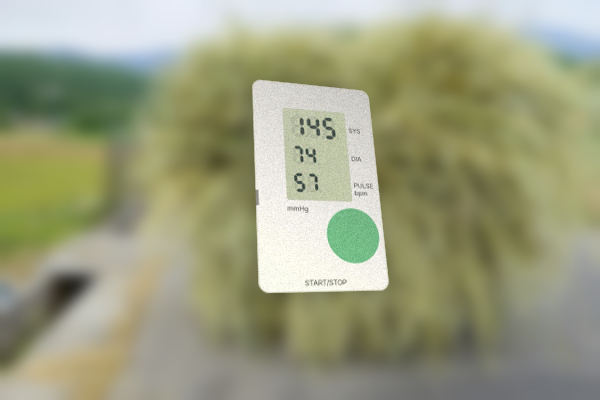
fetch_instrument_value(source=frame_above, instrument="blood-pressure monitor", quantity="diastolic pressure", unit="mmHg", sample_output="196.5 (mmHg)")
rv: 74 (mmHg)
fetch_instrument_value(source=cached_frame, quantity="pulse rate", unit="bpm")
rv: 57 (bpm)
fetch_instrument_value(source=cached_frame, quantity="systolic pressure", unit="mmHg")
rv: 145 (mmHg)
